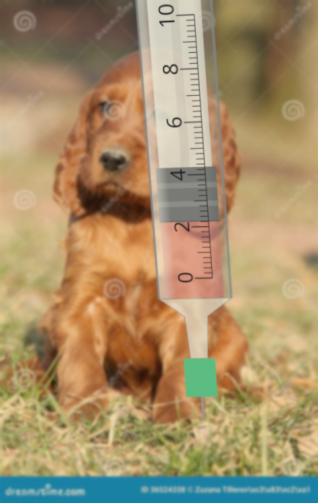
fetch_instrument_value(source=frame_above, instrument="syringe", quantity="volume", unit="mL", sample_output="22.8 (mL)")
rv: 2.2 (mL)
